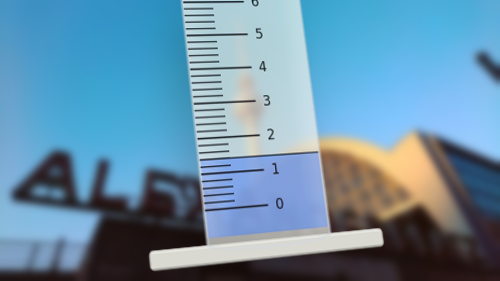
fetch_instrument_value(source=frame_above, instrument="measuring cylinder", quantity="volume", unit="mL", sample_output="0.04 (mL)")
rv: 1.4 (mL)
